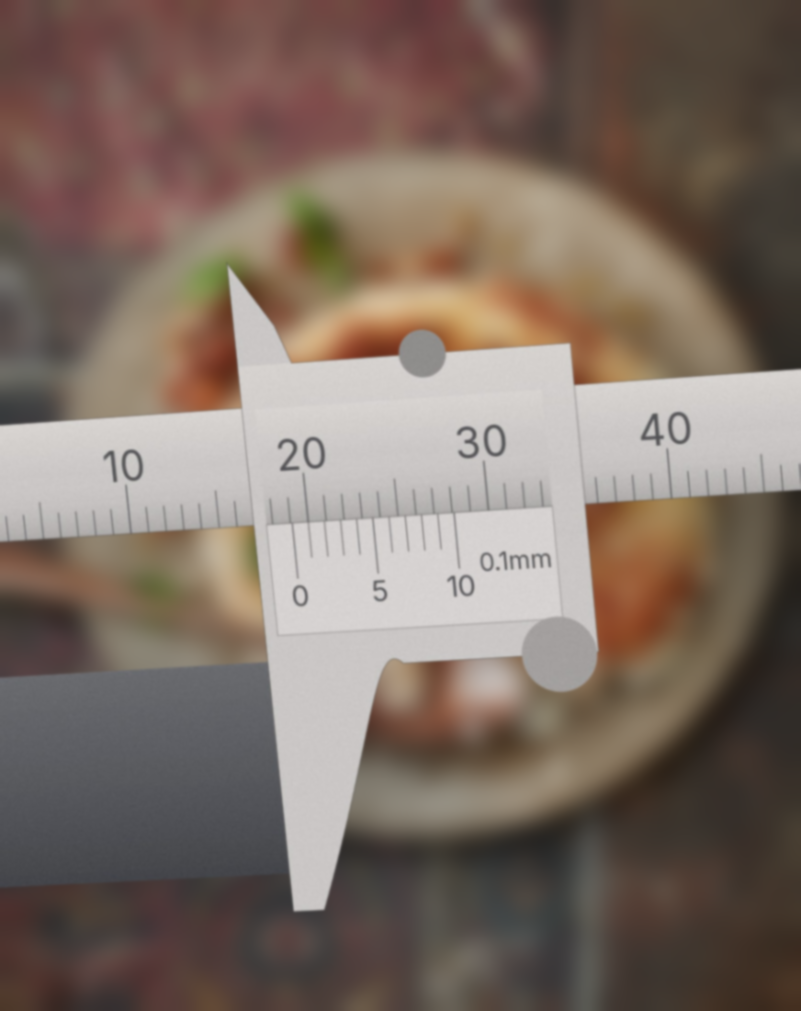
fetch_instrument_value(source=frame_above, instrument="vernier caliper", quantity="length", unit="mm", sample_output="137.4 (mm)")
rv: 19.1 (mm)
